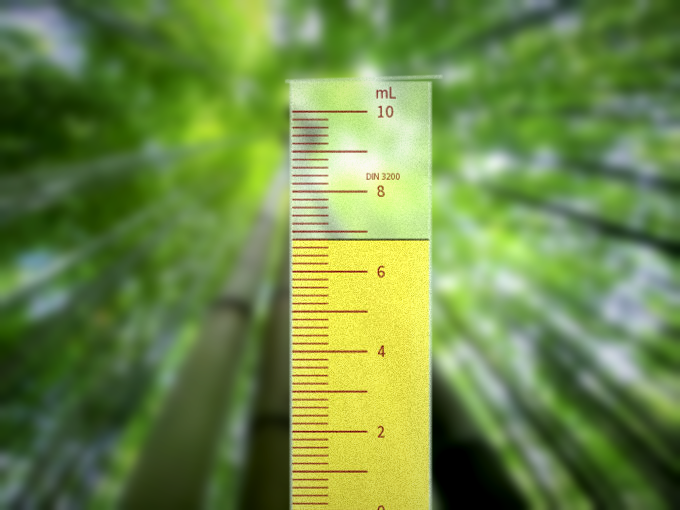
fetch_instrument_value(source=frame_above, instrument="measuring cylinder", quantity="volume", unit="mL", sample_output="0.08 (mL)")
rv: 6.8 (mL)
